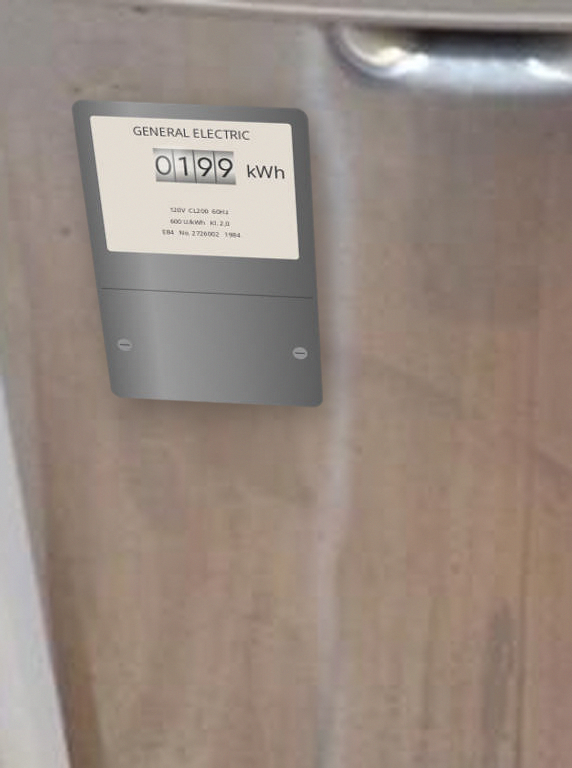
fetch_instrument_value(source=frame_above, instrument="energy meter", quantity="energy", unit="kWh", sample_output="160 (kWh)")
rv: 199 (kWh)
